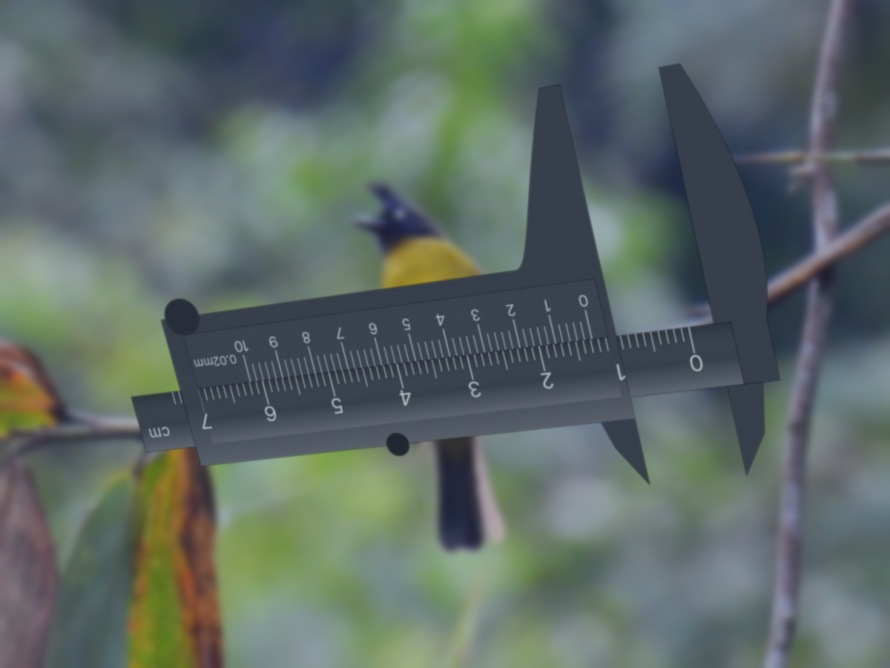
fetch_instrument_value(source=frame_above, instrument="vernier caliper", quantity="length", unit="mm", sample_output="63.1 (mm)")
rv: 12.8 (mm)
